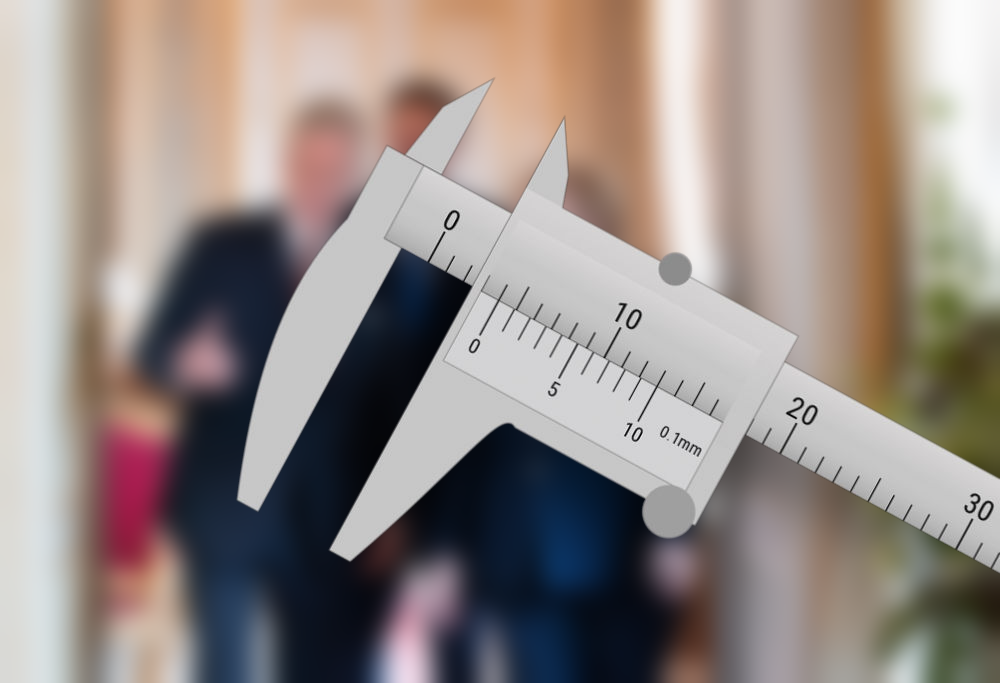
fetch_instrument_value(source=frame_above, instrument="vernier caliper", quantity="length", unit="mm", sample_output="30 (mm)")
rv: 4.0 (mm)
